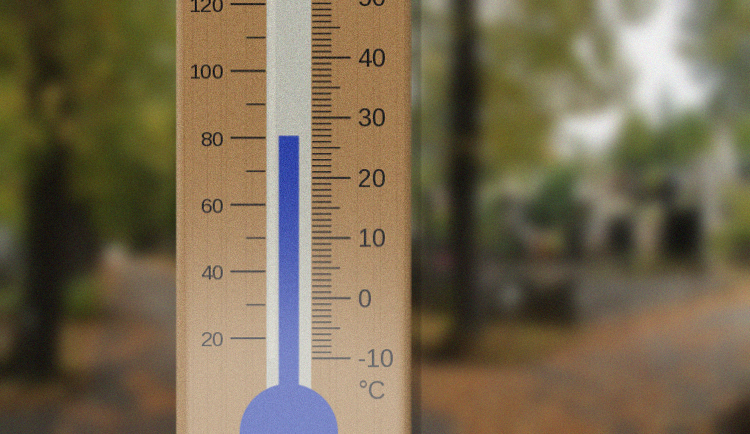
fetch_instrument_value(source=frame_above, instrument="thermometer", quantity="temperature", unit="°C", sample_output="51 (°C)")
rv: 27 (°C)
